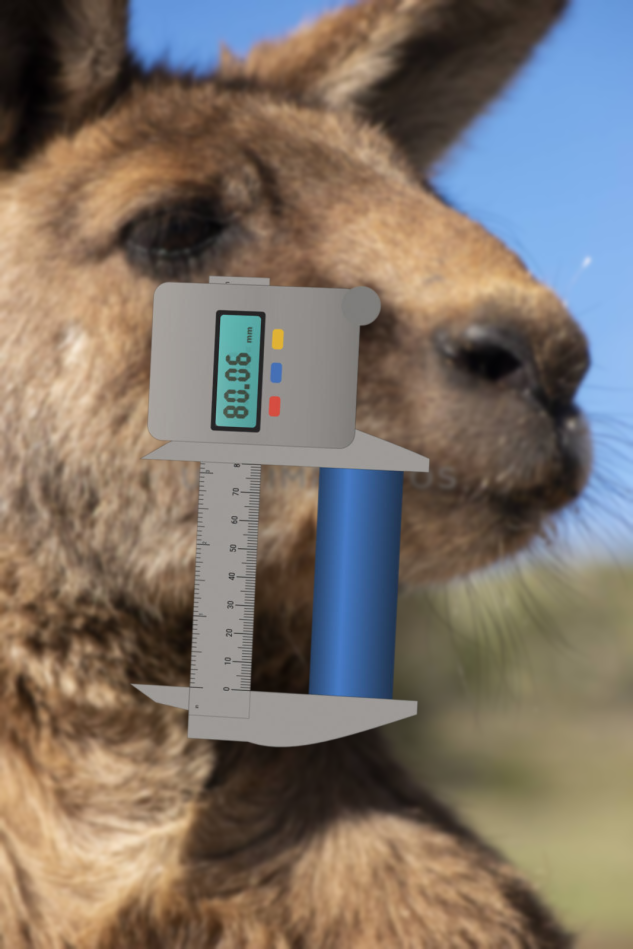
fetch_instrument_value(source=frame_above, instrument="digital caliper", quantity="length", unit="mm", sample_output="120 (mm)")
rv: 80.06 (mm)
